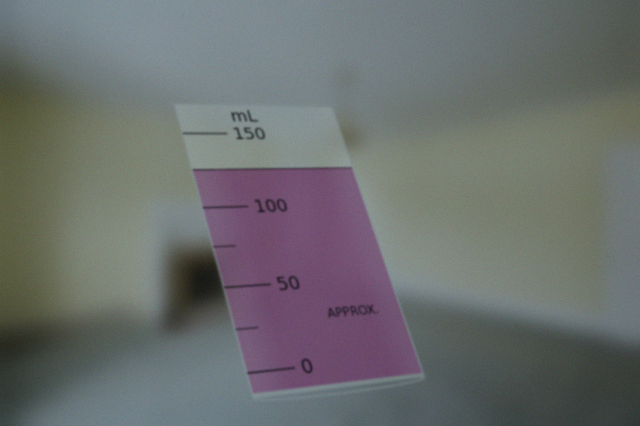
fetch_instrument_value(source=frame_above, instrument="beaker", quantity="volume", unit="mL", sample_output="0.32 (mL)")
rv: 125 (mL)
